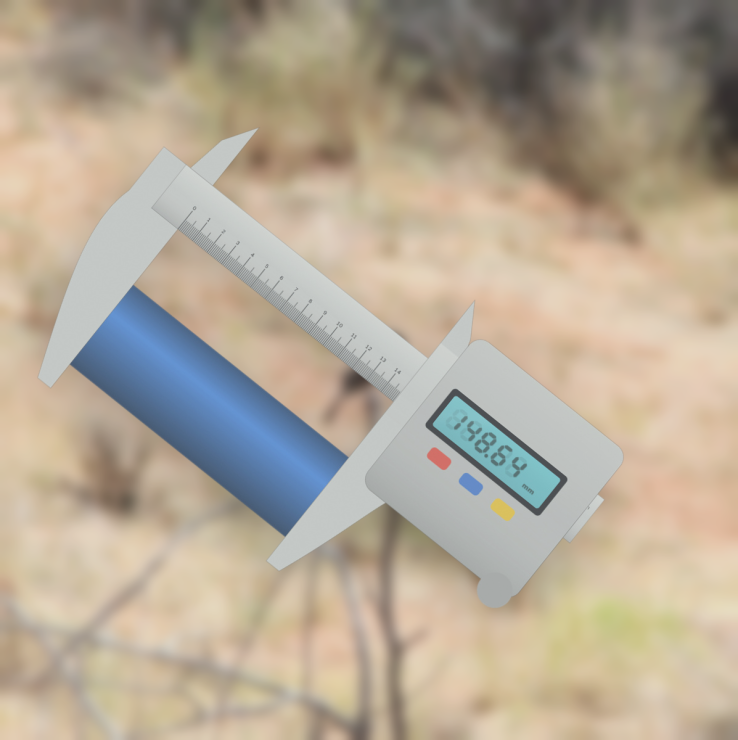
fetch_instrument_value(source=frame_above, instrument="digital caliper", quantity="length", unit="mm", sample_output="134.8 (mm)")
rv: 148.64 (mm)
